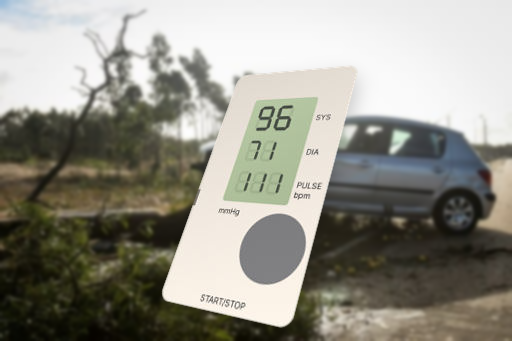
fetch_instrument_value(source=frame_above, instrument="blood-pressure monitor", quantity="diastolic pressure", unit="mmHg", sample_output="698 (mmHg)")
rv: 71 (mmHg)
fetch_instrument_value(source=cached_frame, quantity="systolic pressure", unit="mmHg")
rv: 96 (mmHg)
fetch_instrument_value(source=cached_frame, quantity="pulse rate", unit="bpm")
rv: 111 (bpm)
